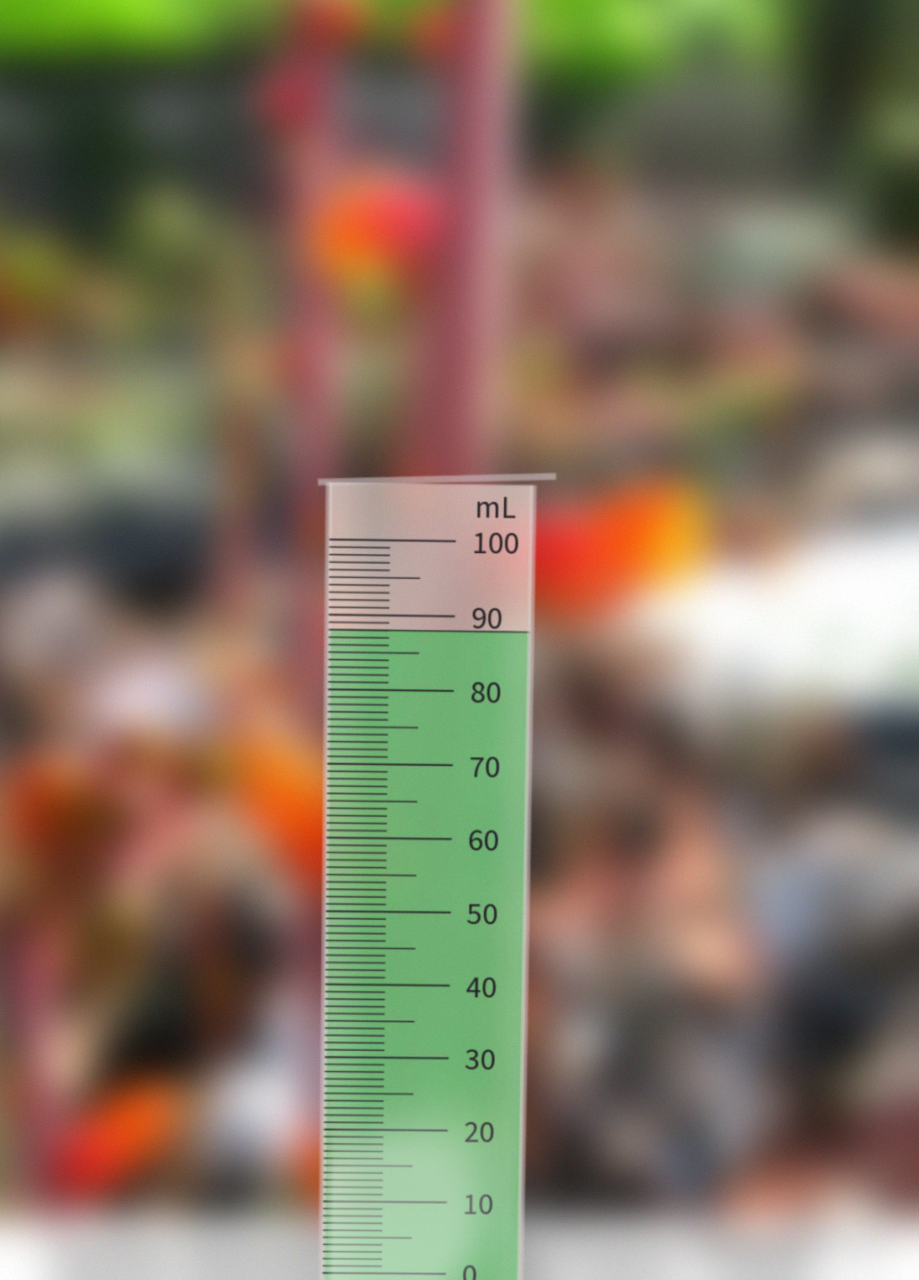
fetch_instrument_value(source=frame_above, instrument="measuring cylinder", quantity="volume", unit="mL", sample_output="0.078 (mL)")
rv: 88 (mL)
